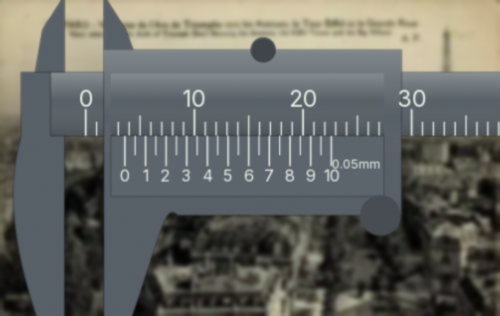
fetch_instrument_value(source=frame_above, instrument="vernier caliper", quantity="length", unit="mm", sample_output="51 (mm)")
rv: 3.6 (mm)
